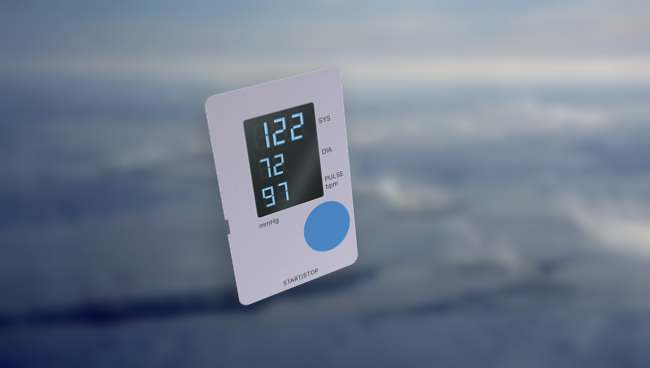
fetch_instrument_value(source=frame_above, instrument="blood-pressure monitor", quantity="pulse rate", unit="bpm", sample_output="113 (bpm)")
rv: 97 (bpm)
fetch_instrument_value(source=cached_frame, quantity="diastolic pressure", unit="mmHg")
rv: 72 (mmHg)
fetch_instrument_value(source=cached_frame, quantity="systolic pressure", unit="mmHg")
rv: 122 (mmHg)
